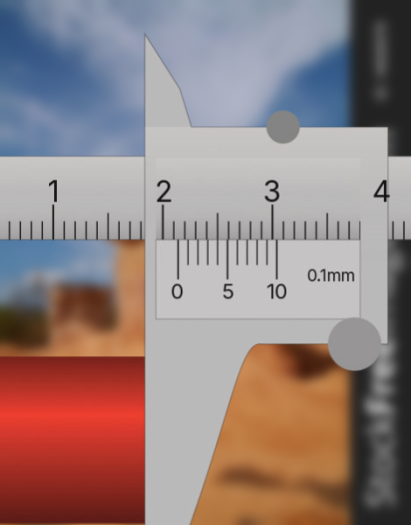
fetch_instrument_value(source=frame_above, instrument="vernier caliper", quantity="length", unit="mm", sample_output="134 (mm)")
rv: 21.4 (mm)
